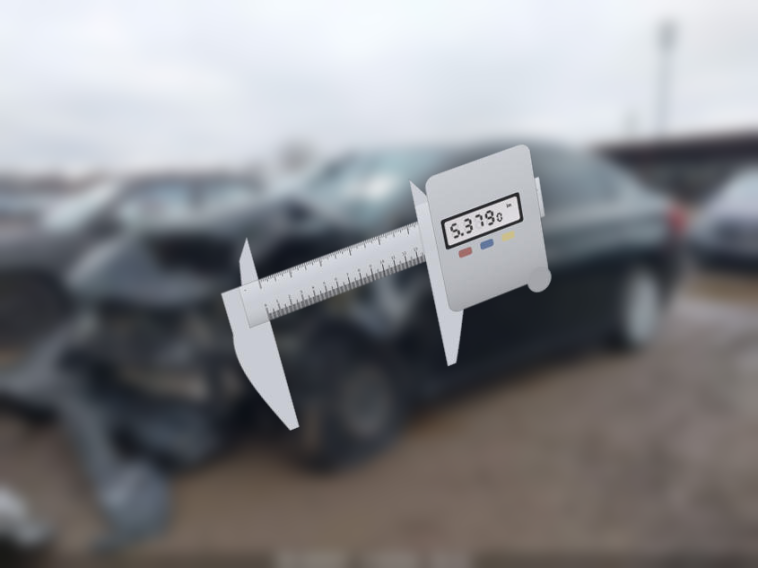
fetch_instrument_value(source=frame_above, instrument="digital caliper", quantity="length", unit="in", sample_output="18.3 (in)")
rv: 5.3790 (in)
